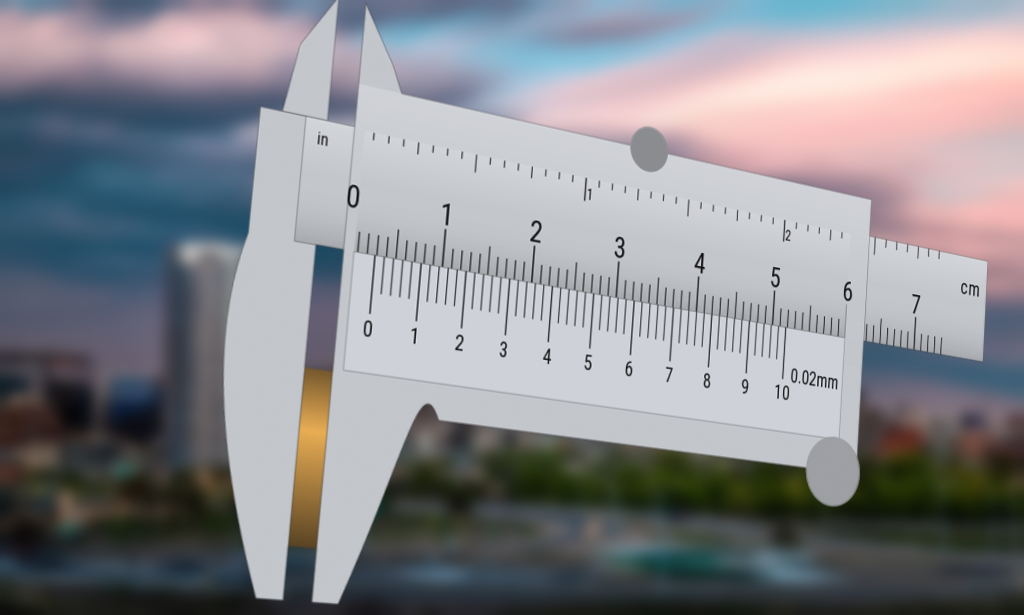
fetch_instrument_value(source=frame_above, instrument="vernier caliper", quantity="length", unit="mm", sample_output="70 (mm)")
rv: 2.8 (mm)
